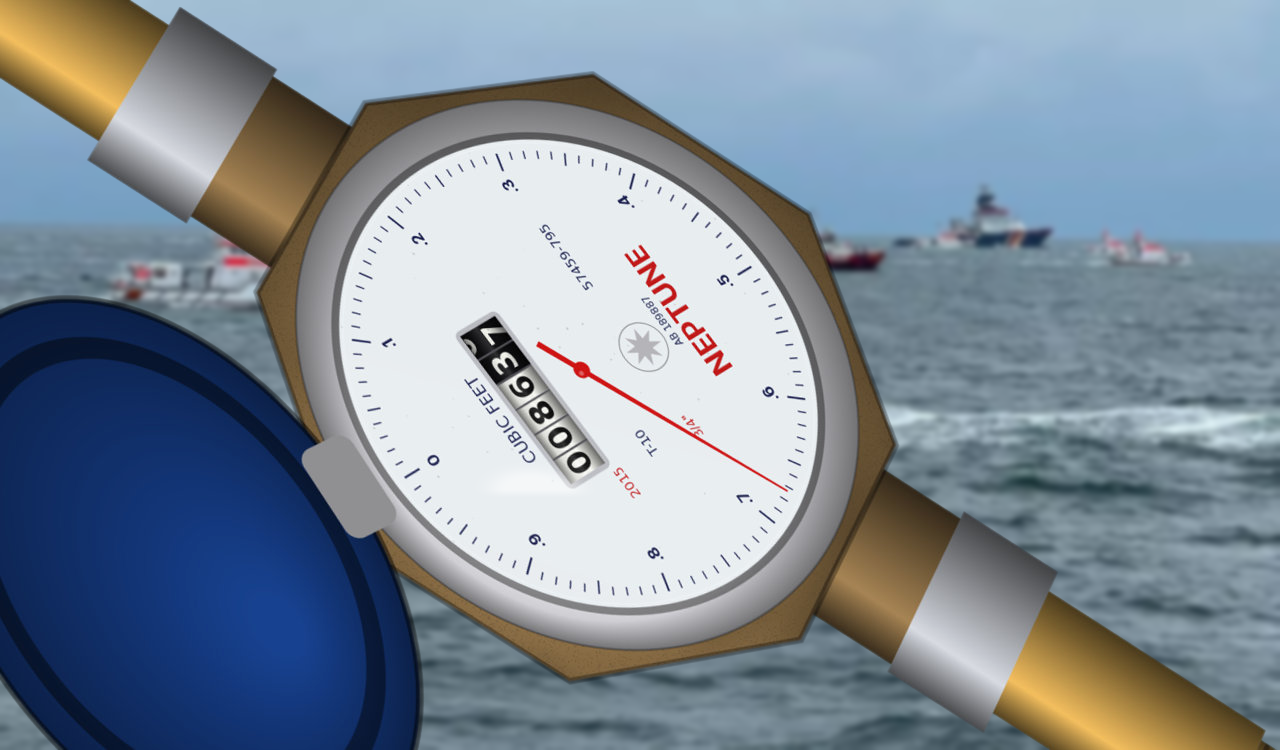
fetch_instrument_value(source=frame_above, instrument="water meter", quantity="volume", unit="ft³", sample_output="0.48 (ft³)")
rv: 8636.67 (ft³)
